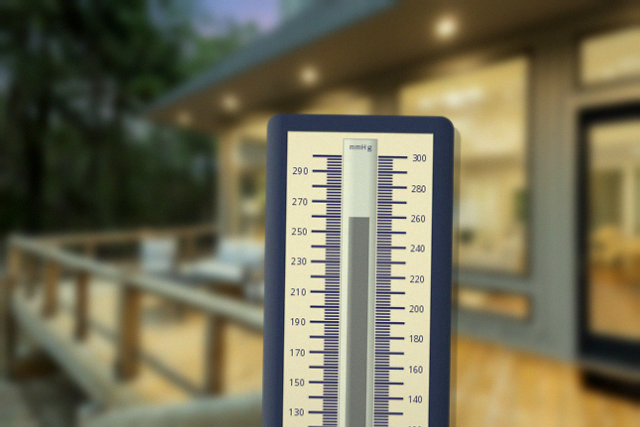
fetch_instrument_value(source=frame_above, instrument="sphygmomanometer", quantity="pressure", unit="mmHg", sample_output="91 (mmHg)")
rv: 260 (mmHg)
